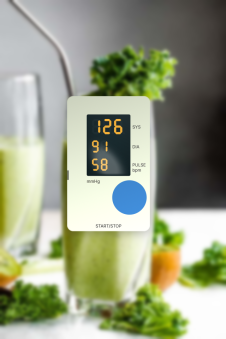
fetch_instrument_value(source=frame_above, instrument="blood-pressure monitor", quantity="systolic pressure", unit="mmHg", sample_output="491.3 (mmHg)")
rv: 126 (mmHg)
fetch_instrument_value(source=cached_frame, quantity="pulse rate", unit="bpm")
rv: 58 (bpm)
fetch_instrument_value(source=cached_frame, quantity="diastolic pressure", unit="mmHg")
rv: 91 (mmHg)
